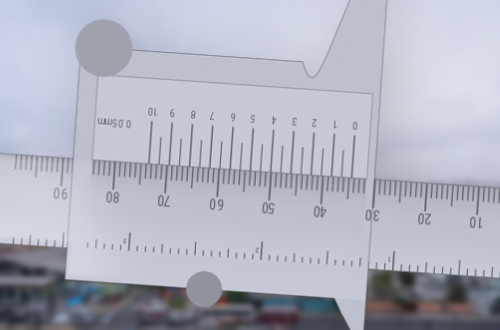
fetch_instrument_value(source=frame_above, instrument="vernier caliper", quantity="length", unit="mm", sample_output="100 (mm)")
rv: 34.5 (mm)
